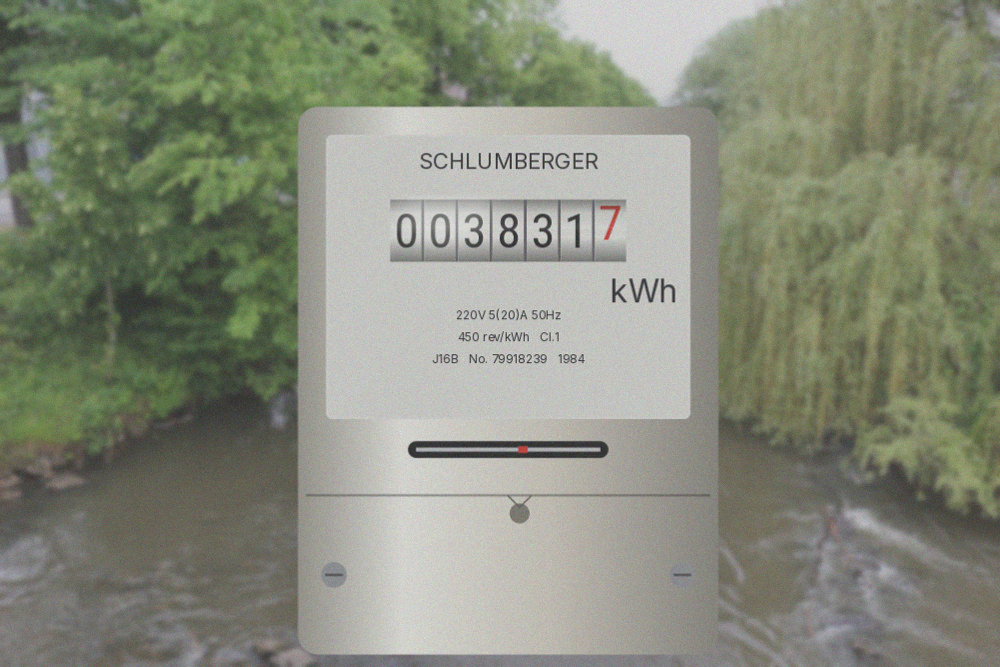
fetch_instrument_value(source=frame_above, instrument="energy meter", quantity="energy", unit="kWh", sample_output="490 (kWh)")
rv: 3831.7 (kWh)
